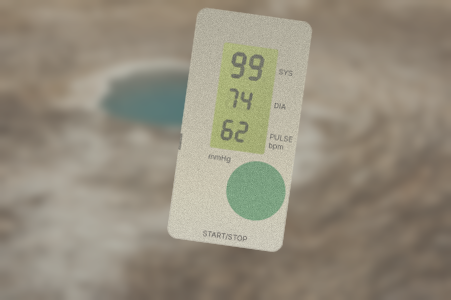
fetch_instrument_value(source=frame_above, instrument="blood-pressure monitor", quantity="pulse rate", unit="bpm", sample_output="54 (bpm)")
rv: 62 (bpm)
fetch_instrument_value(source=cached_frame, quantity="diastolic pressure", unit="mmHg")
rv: 74 (mmHg)
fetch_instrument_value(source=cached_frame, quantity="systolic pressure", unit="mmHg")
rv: 99 (mmHg)
